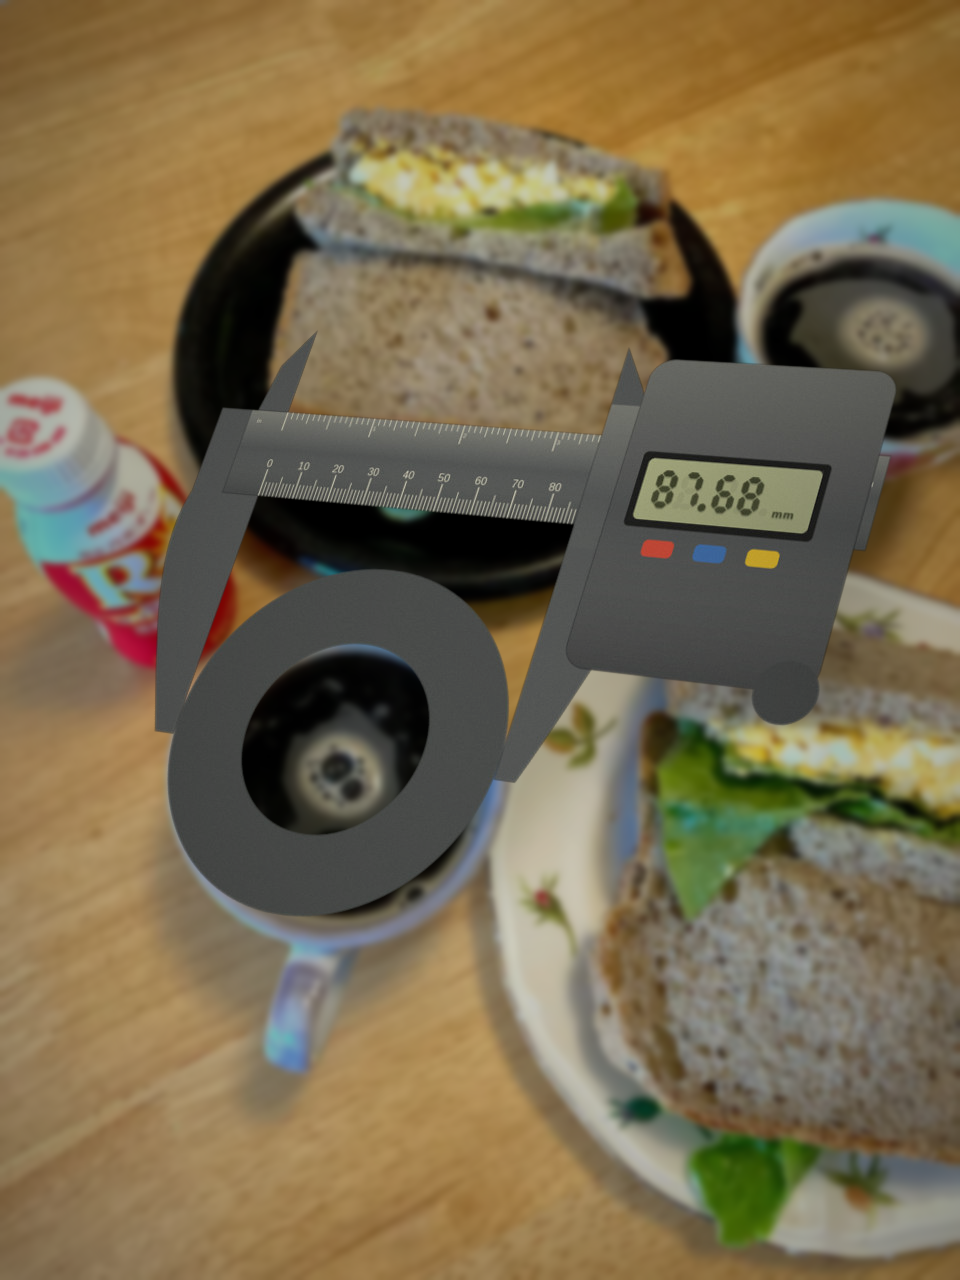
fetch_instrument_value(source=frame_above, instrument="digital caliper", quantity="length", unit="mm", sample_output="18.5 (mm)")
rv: 87.68 (mm)
